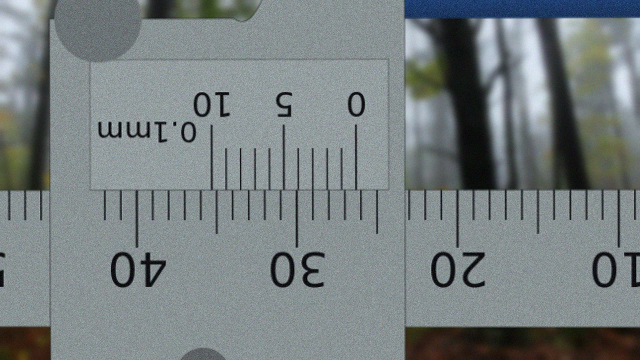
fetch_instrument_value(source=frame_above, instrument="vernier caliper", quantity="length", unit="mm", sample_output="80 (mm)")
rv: 26.3 (mm)
